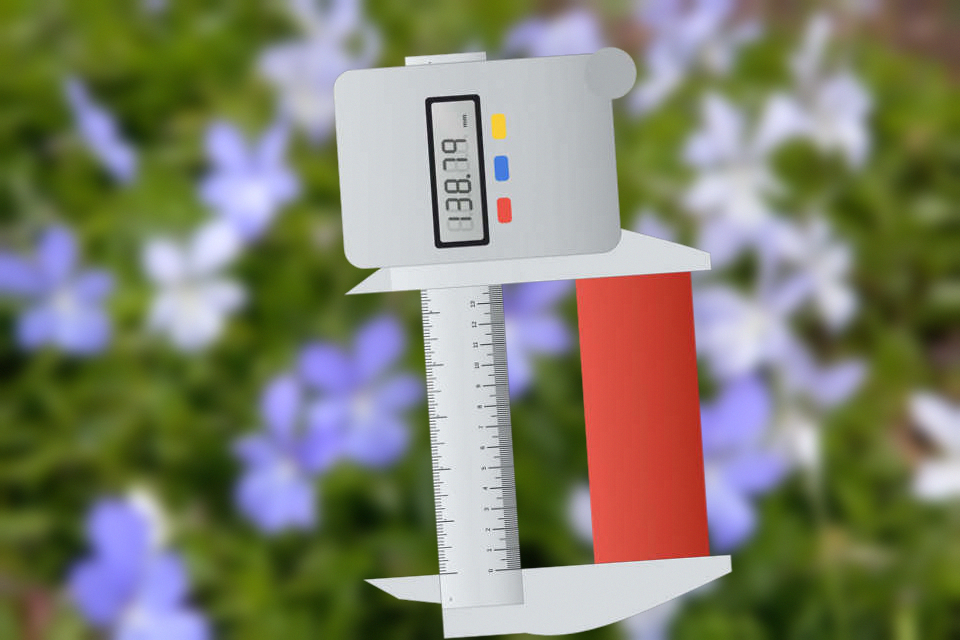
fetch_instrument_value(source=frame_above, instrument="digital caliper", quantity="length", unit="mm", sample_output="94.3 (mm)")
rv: 138.79 (mm)
